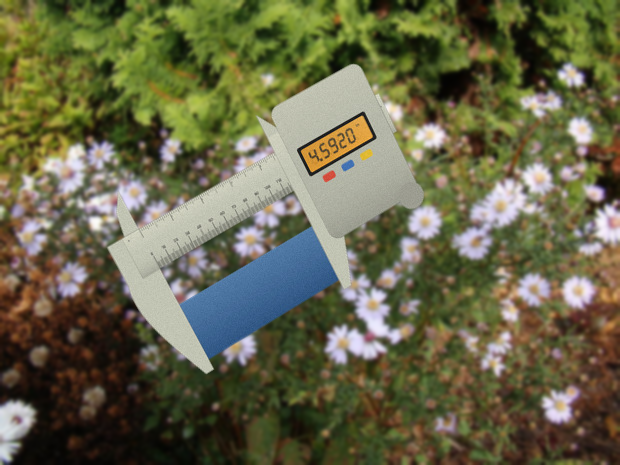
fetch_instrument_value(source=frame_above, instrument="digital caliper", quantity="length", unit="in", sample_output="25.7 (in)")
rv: 4.5920 (in)
